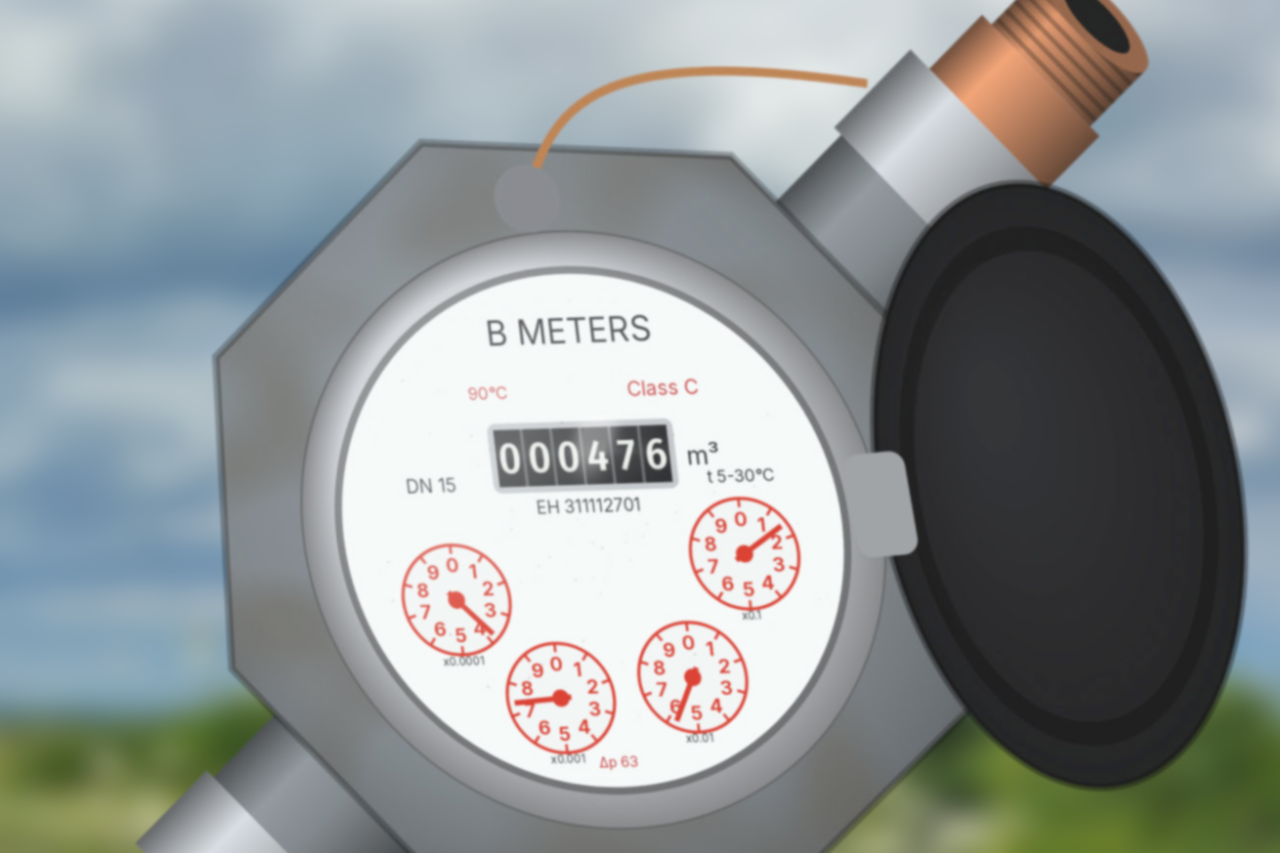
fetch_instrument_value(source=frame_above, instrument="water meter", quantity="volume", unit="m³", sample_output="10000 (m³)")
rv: 476.1573 (m³)
